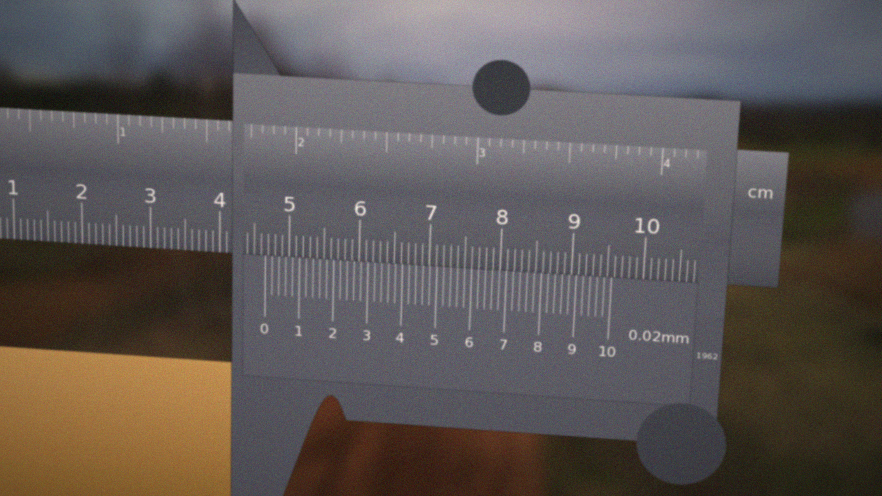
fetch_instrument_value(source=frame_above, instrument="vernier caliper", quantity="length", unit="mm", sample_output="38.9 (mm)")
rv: 46.6 (mm)
